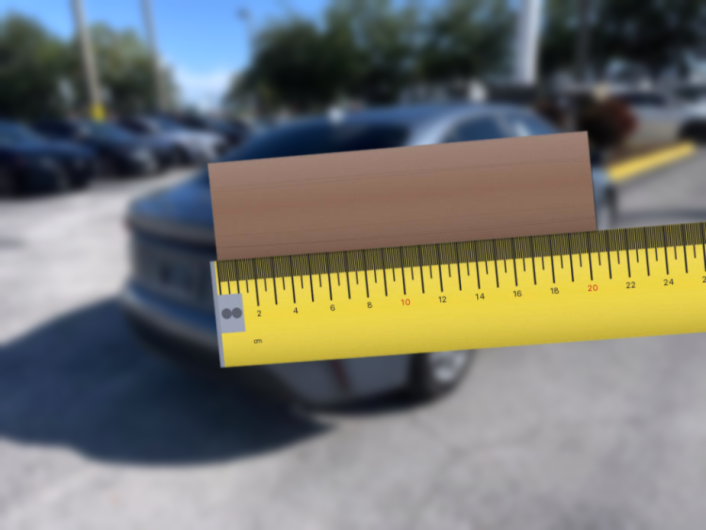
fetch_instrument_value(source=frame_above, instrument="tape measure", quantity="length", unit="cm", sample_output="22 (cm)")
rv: 20.5 (cm)
